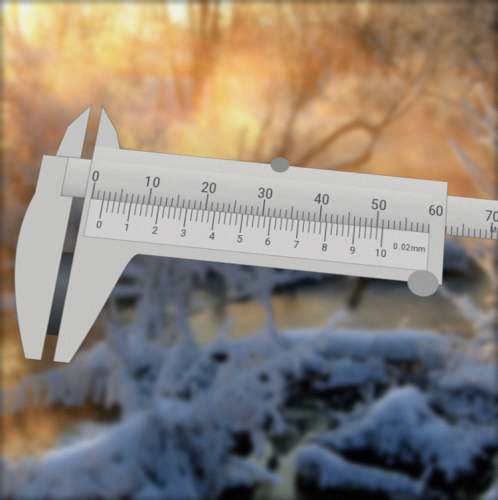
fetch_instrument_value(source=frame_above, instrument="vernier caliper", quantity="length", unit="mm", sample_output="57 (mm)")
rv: 2.0 (mm)
